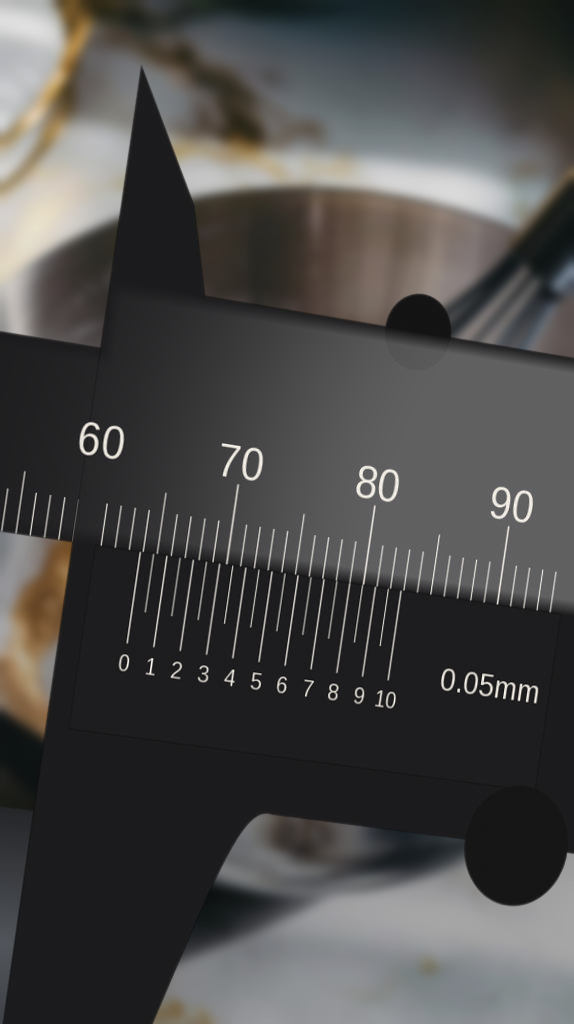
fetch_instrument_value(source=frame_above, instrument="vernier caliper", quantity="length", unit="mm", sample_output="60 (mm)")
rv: 63.8 (mm)
